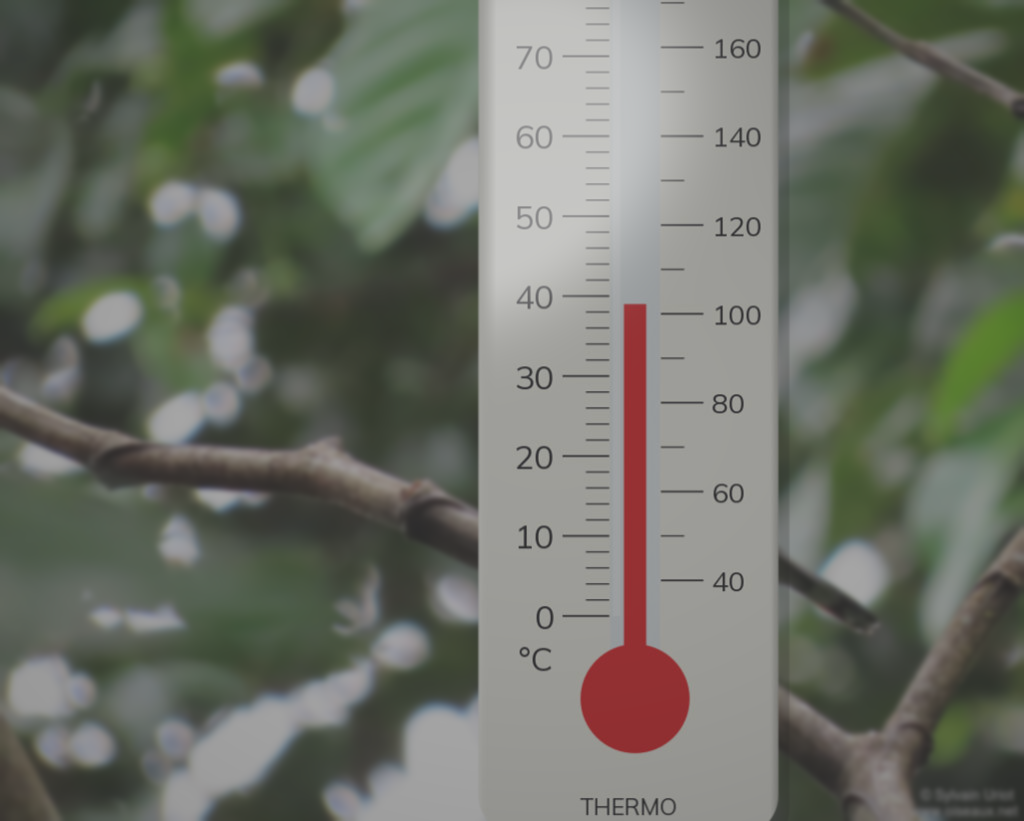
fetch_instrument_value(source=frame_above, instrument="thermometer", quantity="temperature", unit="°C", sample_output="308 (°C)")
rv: 39 (°C)
